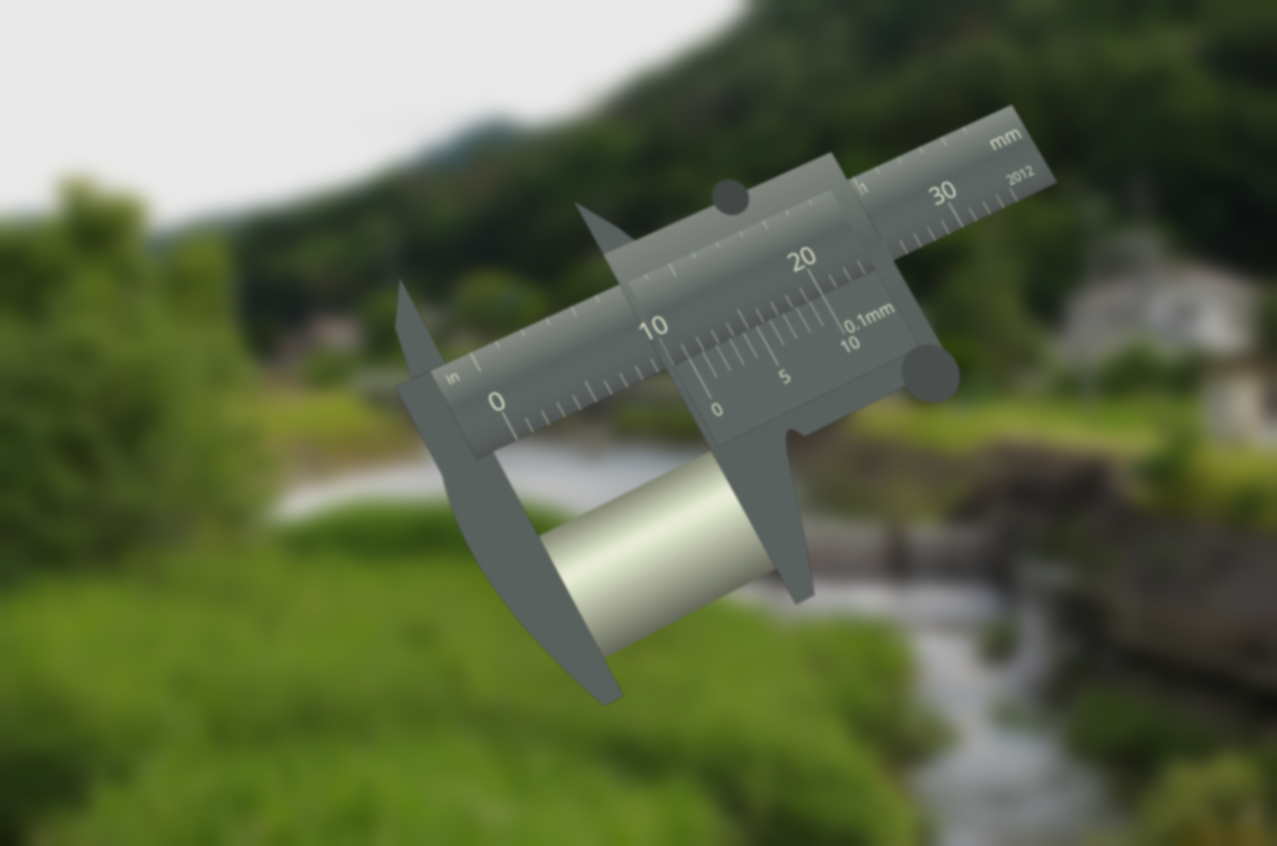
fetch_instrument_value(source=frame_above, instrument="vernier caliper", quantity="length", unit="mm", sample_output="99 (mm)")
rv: 11.0 (mm)
